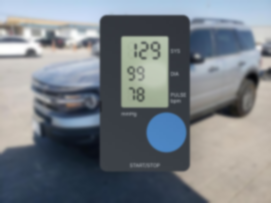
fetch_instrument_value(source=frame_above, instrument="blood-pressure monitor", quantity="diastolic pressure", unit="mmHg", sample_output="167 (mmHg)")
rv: 99 (mmHg)
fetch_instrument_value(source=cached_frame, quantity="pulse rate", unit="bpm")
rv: 78 (bpm)
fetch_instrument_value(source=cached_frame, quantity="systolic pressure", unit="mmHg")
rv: 129 (mmHg)
